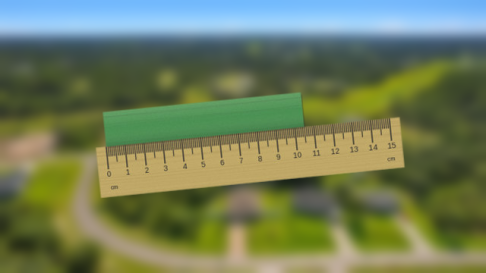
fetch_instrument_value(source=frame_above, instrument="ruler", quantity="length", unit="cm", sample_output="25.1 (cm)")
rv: 10.5 (cm)
